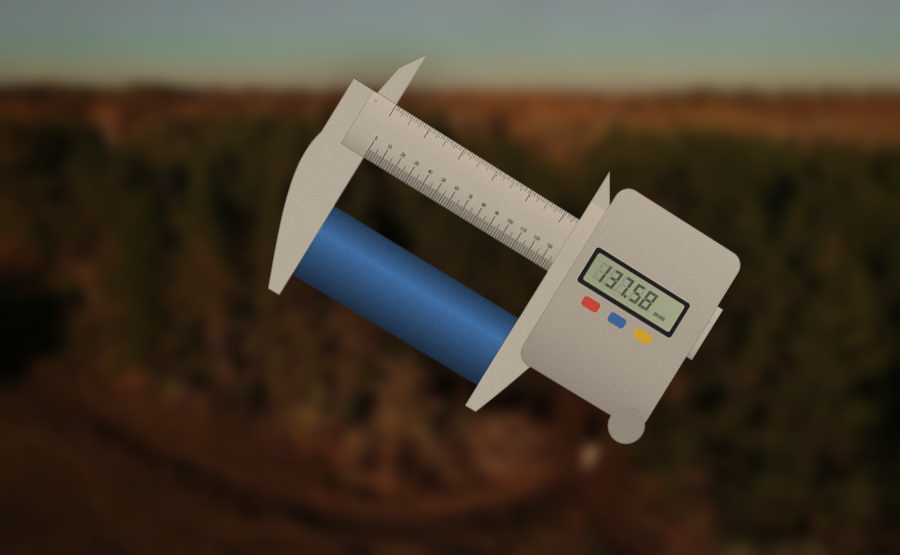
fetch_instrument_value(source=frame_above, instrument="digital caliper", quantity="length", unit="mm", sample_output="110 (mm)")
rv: 137.58 (mm)
